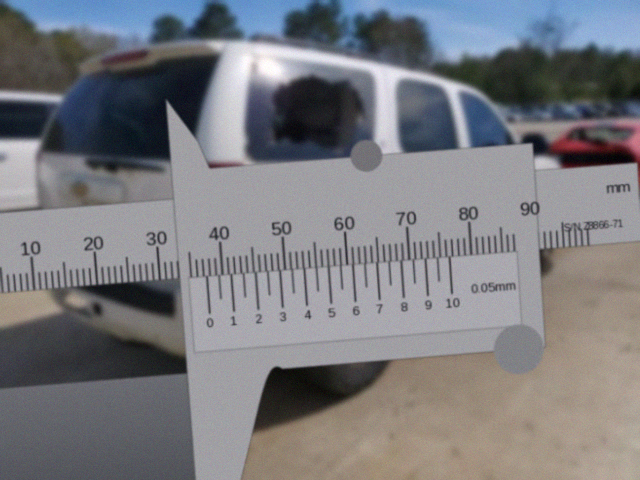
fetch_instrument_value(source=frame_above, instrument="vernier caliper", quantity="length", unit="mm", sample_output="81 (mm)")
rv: 37.5 (mm)
